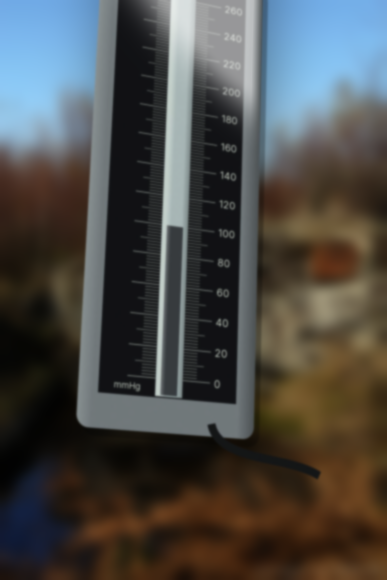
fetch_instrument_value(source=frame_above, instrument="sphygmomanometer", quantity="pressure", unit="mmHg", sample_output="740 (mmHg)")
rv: 100 (mmHg)
